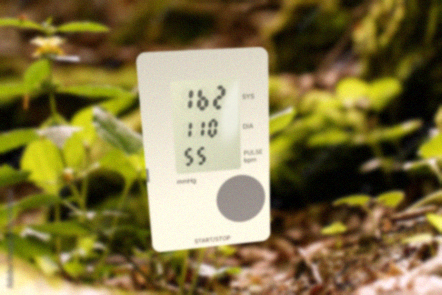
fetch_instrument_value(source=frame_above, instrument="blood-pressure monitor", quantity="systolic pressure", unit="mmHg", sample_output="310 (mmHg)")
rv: 162 (mmHg)
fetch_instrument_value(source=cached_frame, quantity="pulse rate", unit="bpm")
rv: 55 (bpm)
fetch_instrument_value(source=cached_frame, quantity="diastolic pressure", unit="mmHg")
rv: 110 (mmHg)
